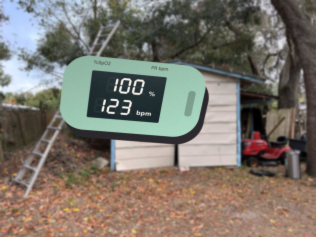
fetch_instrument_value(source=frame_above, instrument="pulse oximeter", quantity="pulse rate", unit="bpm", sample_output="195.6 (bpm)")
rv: 123 (bpm)
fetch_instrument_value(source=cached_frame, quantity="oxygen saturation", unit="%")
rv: 100 (%)
